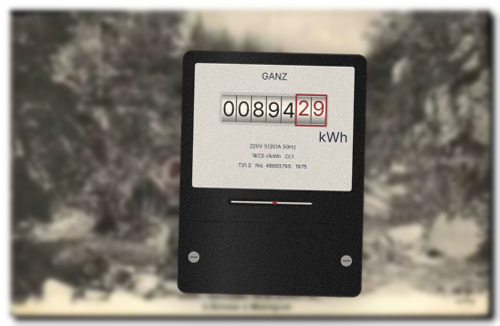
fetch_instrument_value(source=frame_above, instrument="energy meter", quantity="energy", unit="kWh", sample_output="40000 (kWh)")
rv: 894.29 (kWh)
